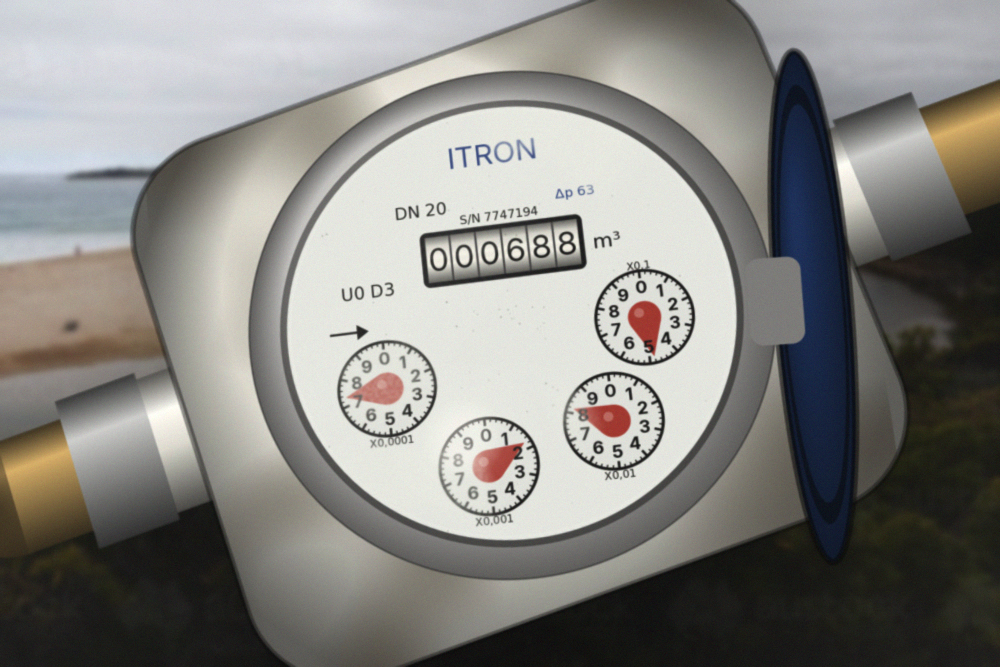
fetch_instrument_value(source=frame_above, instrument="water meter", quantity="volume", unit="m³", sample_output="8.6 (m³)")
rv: 688.4817 (m³)
